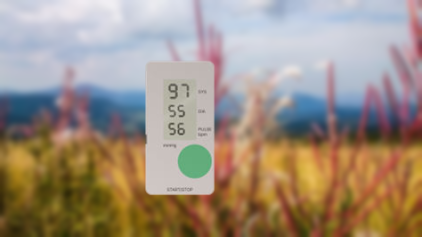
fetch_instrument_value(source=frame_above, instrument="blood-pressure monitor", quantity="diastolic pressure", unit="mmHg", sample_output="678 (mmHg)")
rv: 55 (mmHg)
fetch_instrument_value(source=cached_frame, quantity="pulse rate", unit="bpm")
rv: 56 (bpm)
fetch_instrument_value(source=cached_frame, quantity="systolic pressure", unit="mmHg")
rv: 97 (mmHg)
